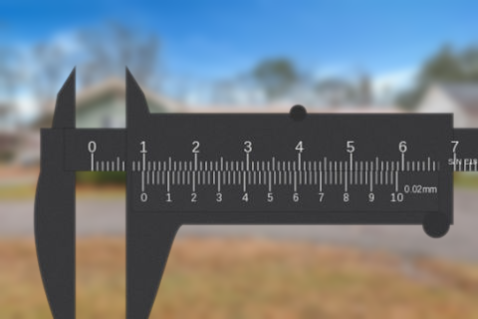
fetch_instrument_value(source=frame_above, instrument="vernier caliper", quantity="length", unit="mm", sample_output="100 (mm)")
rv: 9.8 (mm)
